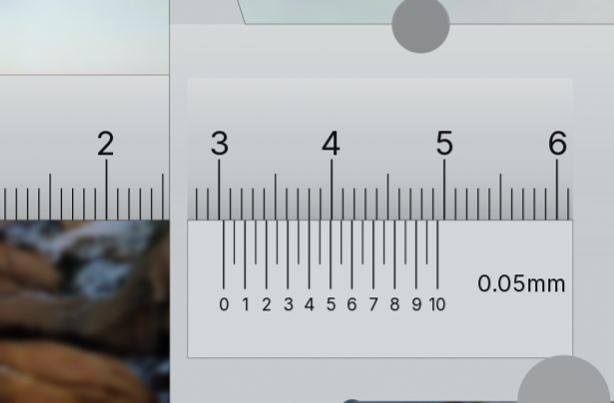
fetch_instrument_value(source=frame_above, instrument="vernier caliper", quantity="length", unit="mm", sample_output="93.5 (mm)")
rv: 30.4 (mm)
